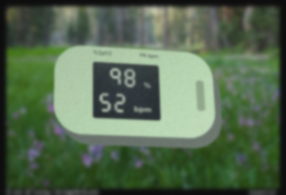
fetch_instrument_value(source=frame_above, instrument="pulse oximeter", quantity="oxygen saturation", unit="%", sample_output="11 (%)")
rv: 98 (%)
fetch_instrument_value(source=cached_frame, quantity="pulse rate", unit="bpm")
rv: 52 (bpm)
